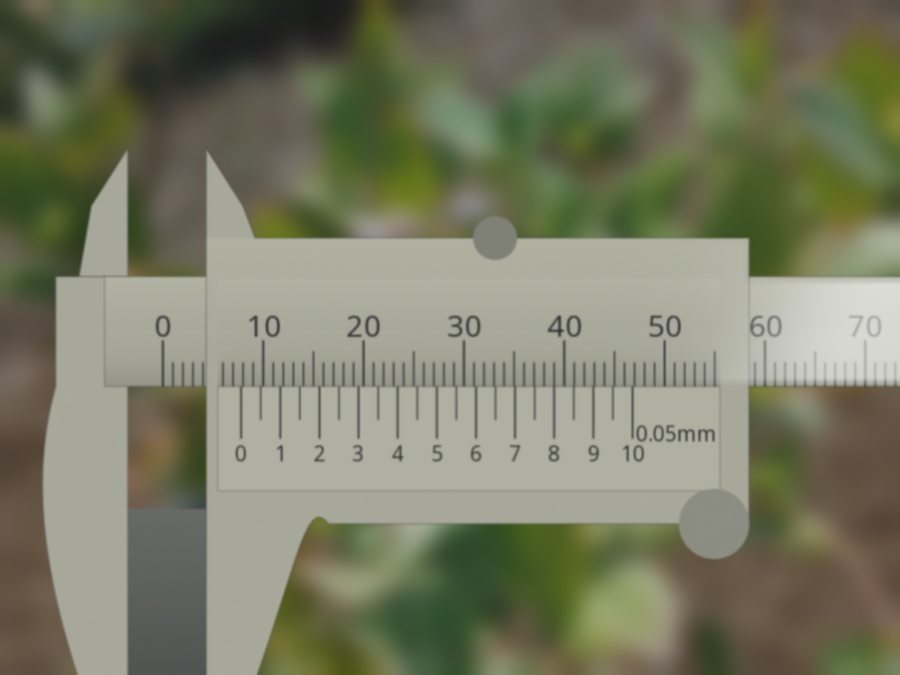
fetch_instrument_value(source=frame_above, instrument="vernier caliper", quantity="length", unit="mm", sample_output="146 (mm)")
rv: 7.8 (mm)
